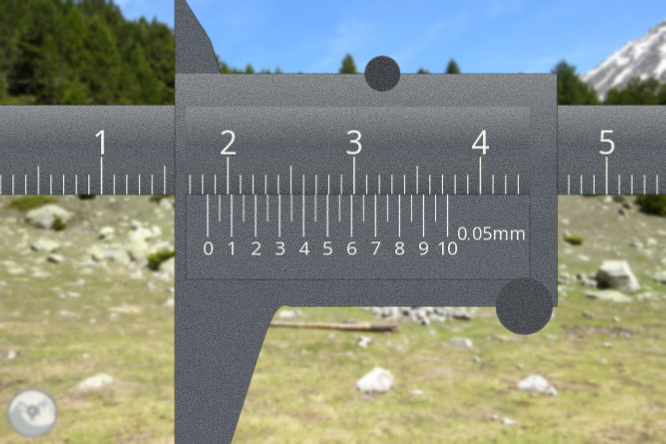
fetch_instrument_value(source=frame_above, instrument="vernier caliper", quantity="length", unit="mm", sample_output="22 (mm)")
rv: 18.4 (mm)
